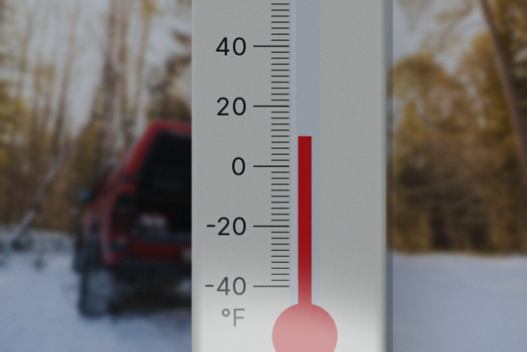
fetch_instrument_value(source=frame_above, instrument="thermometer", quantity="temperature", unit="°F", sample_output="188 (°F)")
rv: 10 (°F)
